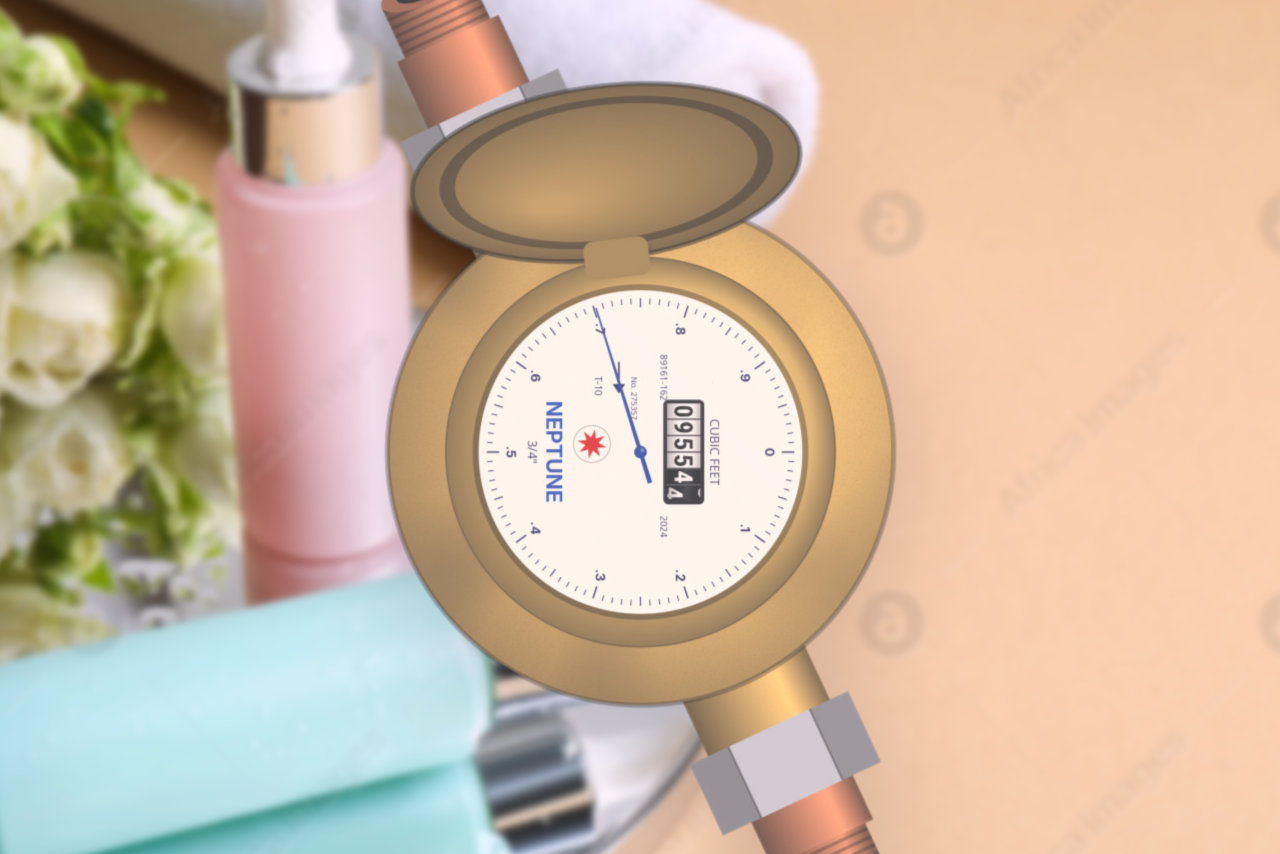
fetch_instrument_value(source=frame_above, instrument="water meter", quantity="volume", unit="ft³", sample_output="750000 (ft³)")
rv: 95543.70 (ft³)
